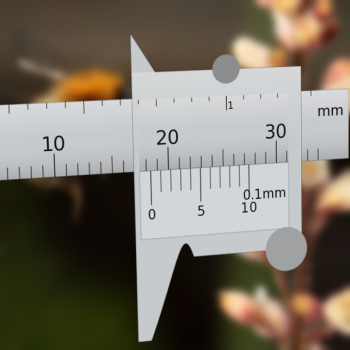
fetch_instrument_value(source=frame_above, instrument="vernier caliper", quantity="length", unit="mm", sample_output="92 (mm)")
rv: 18.4 (mm)
